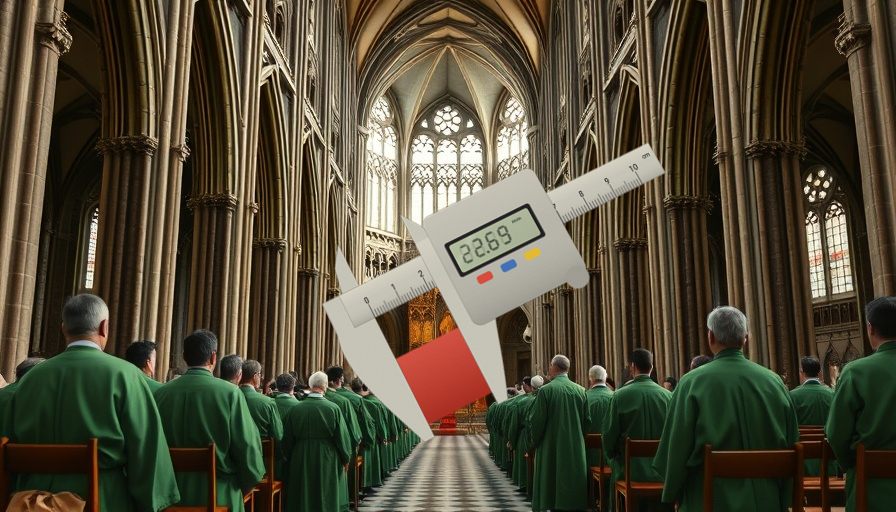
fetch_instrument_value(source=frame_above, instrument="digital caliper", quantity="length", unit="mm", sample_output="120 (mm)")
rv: 22.69 (mm)
